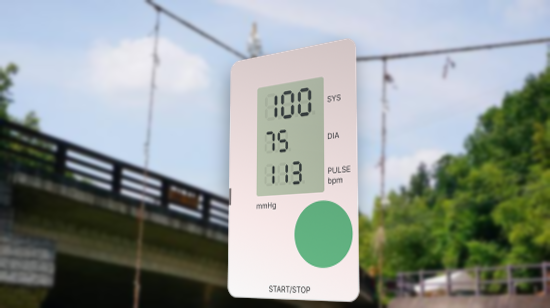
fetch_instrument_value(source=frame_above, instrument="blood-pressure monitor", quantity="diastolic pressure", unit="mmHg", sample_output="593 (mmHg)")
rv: 75 (mmHg)
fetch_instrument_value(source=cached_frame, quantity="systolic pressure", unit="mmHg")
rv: 100 (mmHg)
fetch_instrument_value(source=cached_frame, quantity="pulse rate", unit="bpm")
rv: 113 (bpm)
